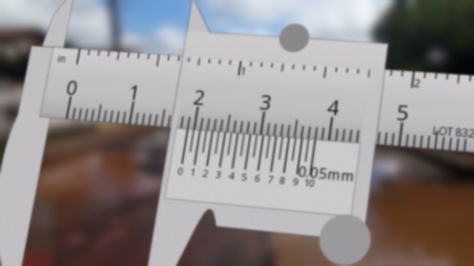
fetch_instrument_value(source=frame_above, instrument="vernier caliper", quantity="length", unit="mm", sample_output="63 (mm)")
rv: 19.0 (mm)
